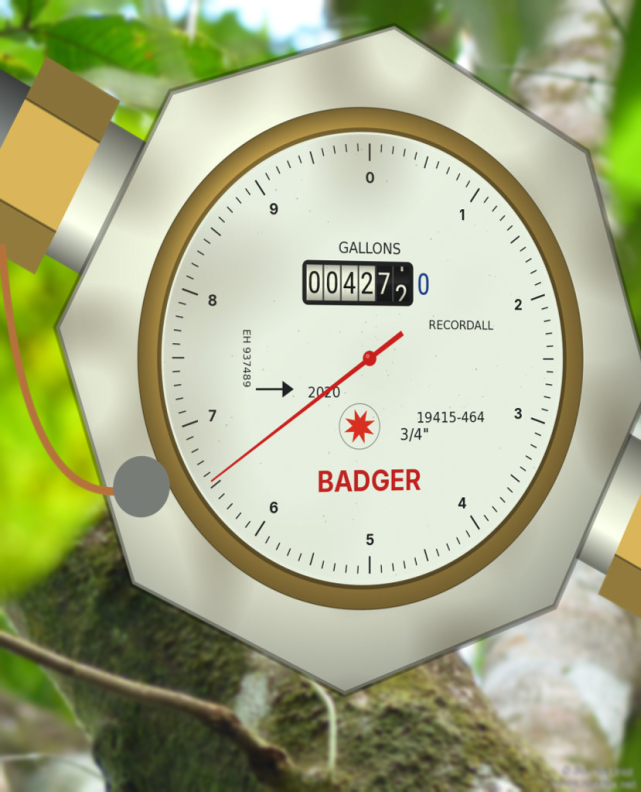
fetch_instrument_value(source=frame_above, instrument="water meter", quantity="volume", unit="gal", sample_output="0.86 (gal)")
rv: 42716.5 (gal)
